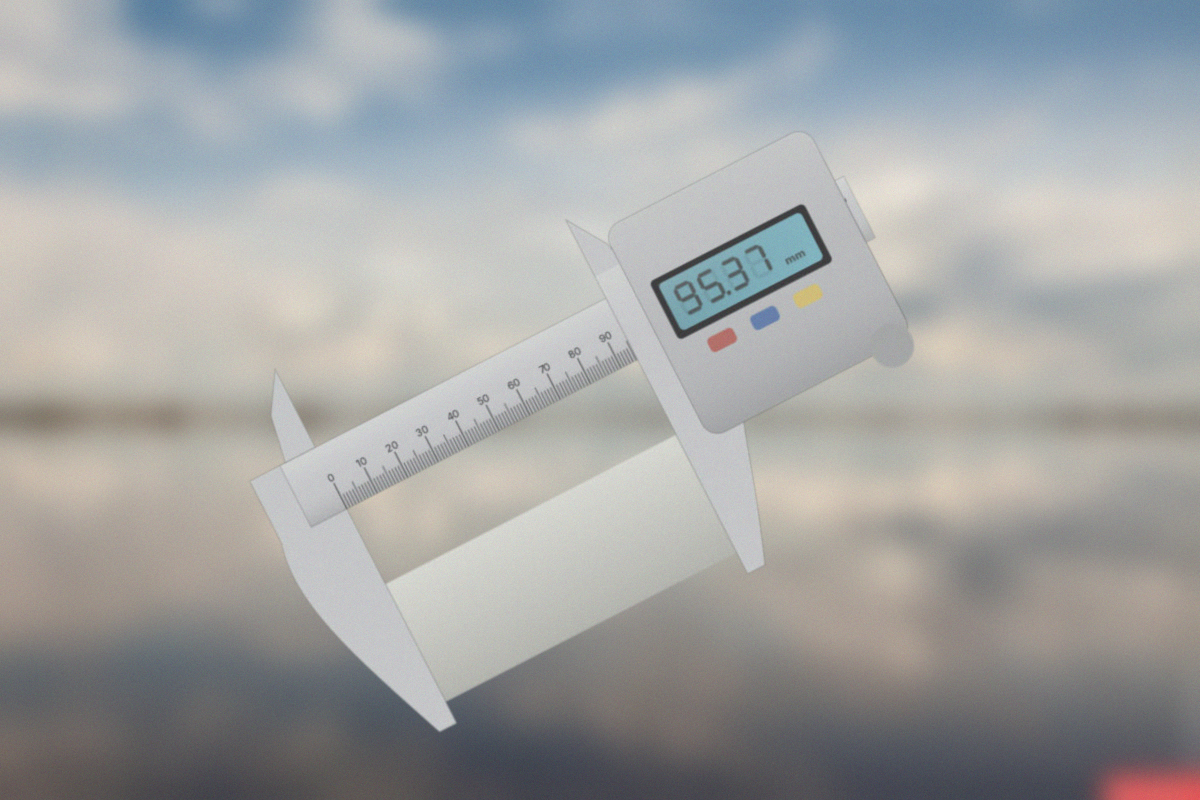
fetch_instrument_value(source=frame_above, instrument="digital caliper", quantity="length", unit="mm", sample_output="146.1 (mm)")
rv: 95.37 (mm)
